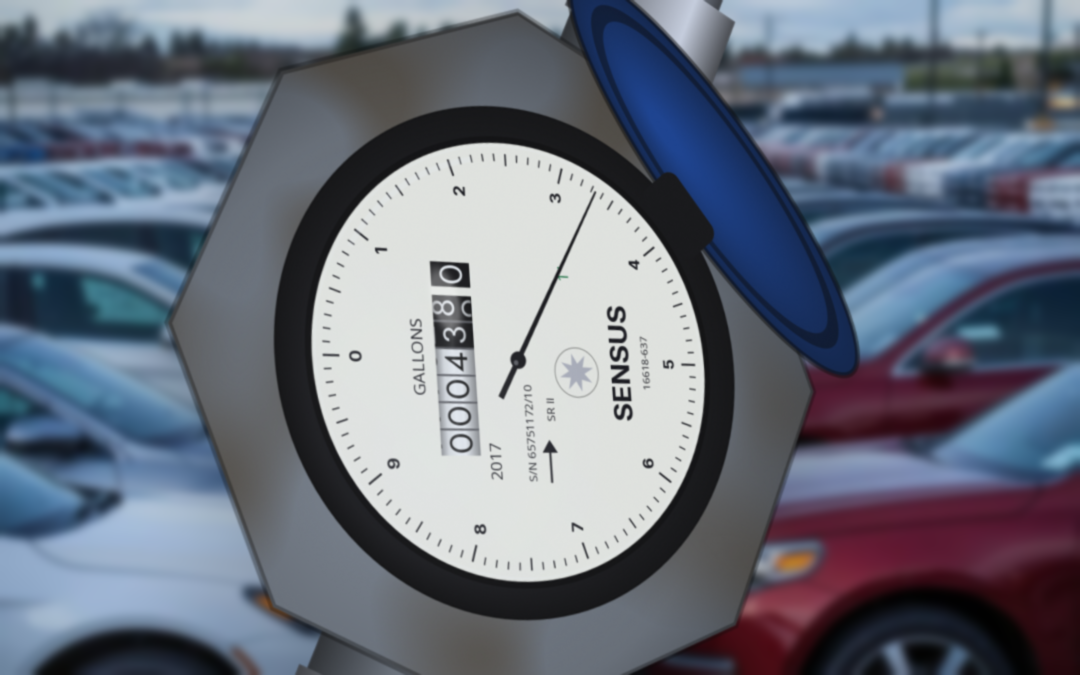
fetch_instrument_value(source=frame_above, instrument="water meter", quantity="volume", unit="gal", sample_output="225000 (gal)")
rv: 4383.3 (gal)
